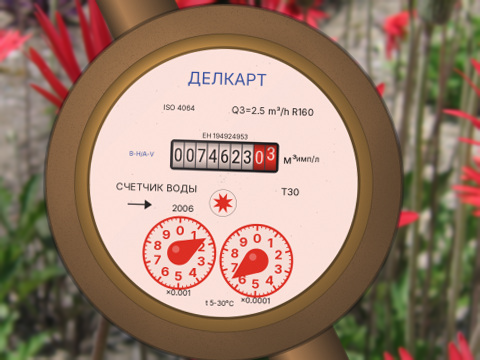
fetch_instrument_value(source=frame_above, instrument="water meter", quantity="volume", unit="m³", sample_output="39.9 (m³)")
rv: 74623.0316 (m³)
